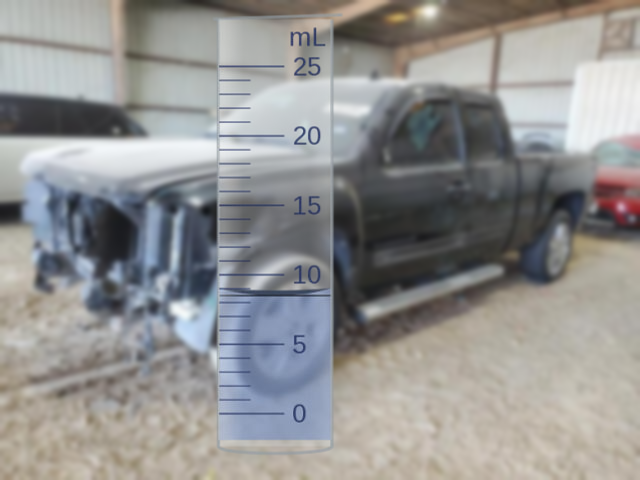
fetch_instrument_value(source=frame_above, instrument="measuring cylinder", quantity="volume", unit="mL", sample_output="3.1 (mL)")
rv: 8.5 (mL)
